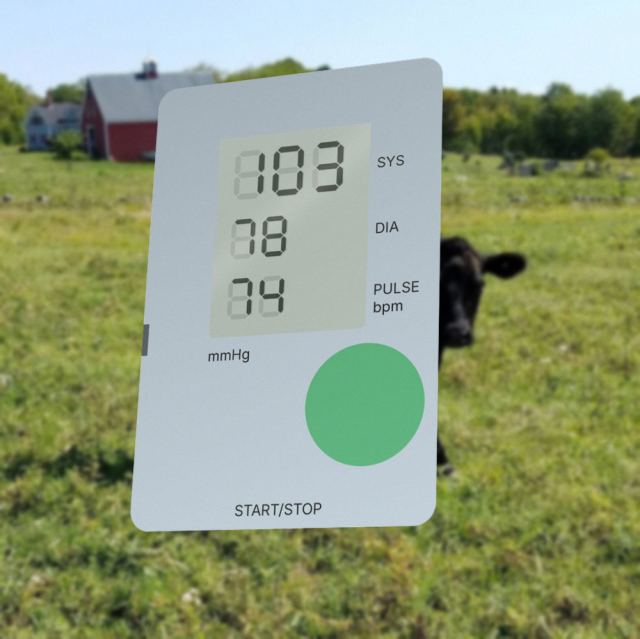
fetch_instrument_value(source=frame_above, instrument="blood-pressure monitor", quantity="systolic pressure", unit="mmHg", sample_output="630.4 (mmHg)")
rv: 103 (mmHg)
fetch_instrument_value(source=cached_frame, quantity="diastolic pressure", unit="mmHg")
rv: 78 (mmHg)
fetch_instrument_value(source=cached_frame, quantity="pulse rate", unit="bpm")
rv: 74 (bpm)
